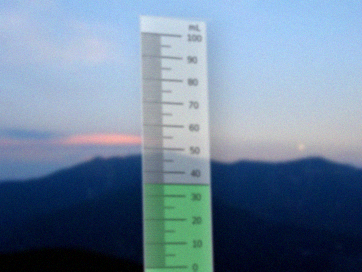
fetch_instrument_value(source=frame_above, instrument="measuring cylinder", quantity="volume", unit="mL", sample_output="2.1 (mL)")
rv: 35 (mL)
